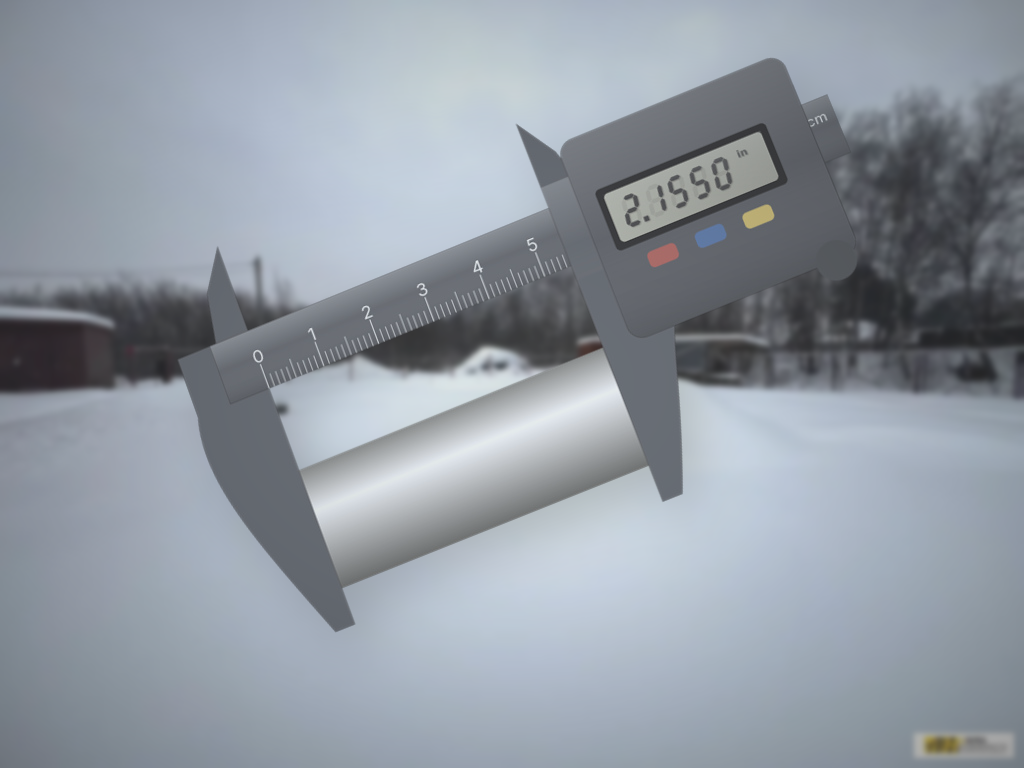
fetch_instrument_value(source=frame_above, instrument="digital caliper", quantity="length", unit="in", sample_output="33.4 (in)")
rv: 2.1550 (in)
